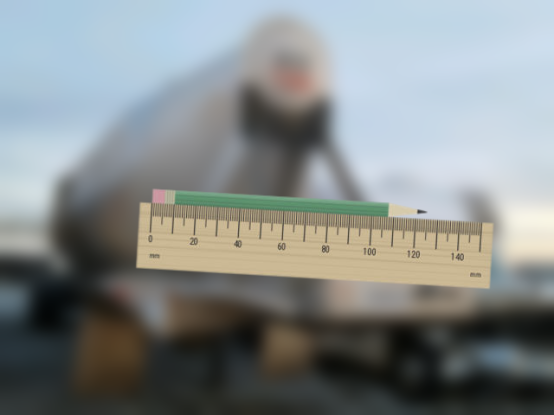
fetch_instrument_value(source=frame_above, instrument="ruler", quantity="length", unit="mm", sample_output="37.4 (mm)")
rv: 125 (mm)
